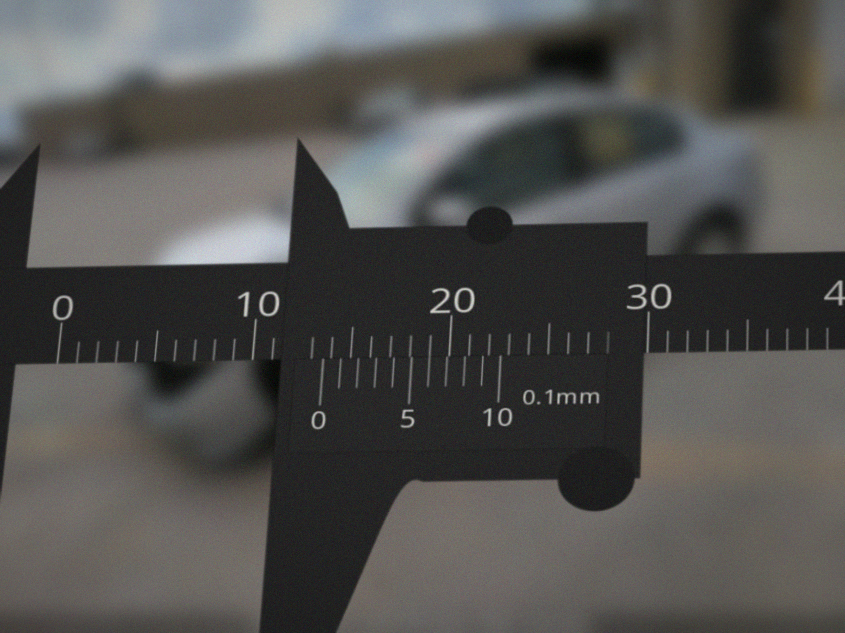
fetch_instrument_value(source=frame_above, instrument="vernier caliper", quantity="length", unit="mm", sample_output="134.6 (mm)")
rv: 13.6 (mm)
